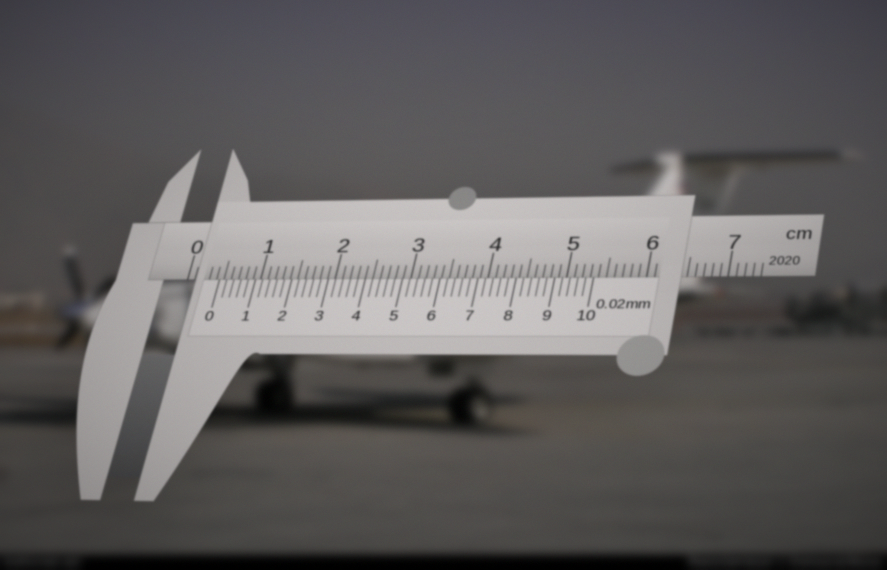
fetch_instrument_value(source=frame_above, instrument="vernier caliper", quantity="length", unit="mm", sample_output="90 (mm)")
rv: 4.4 (mm)
